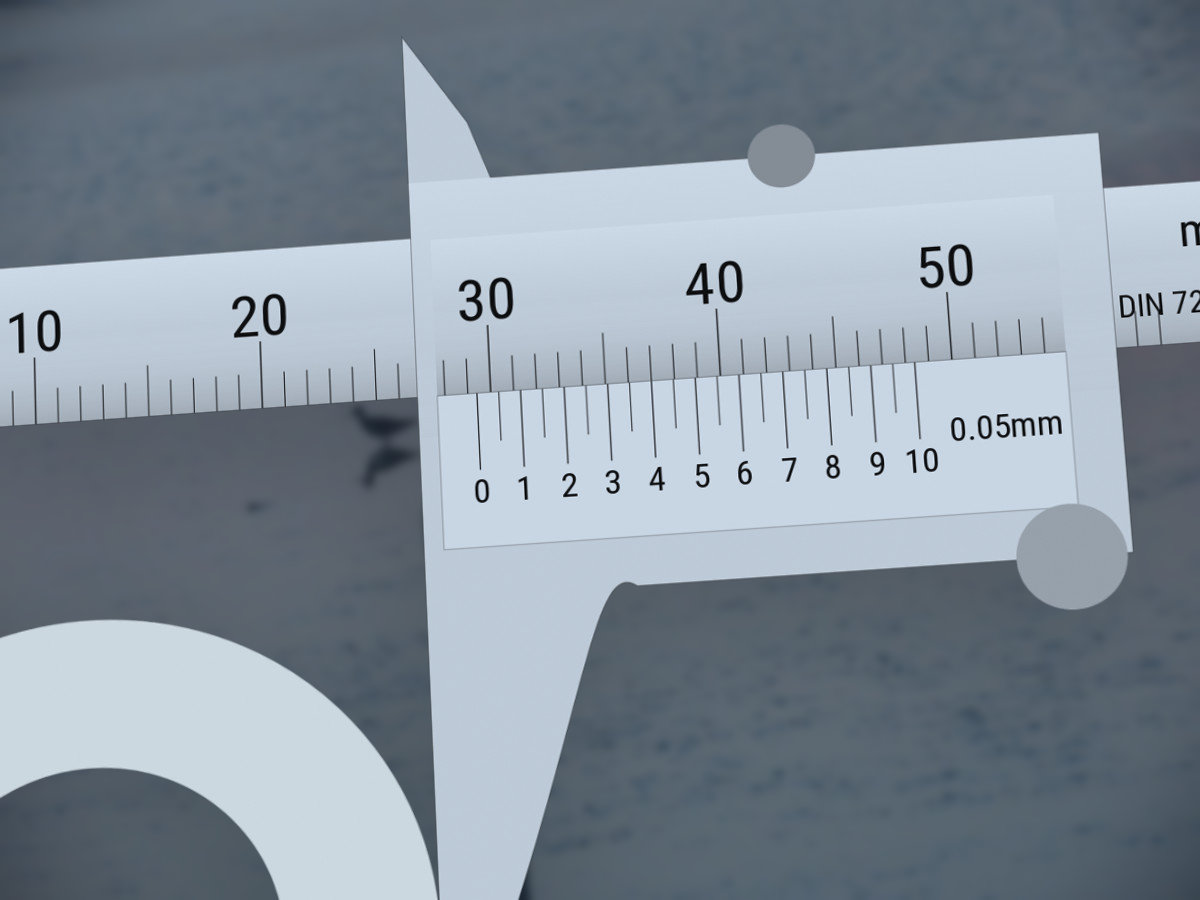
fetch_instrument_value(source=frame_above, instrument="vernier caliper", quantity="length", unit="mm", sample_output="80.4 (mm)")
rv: 29.4 (mm)
